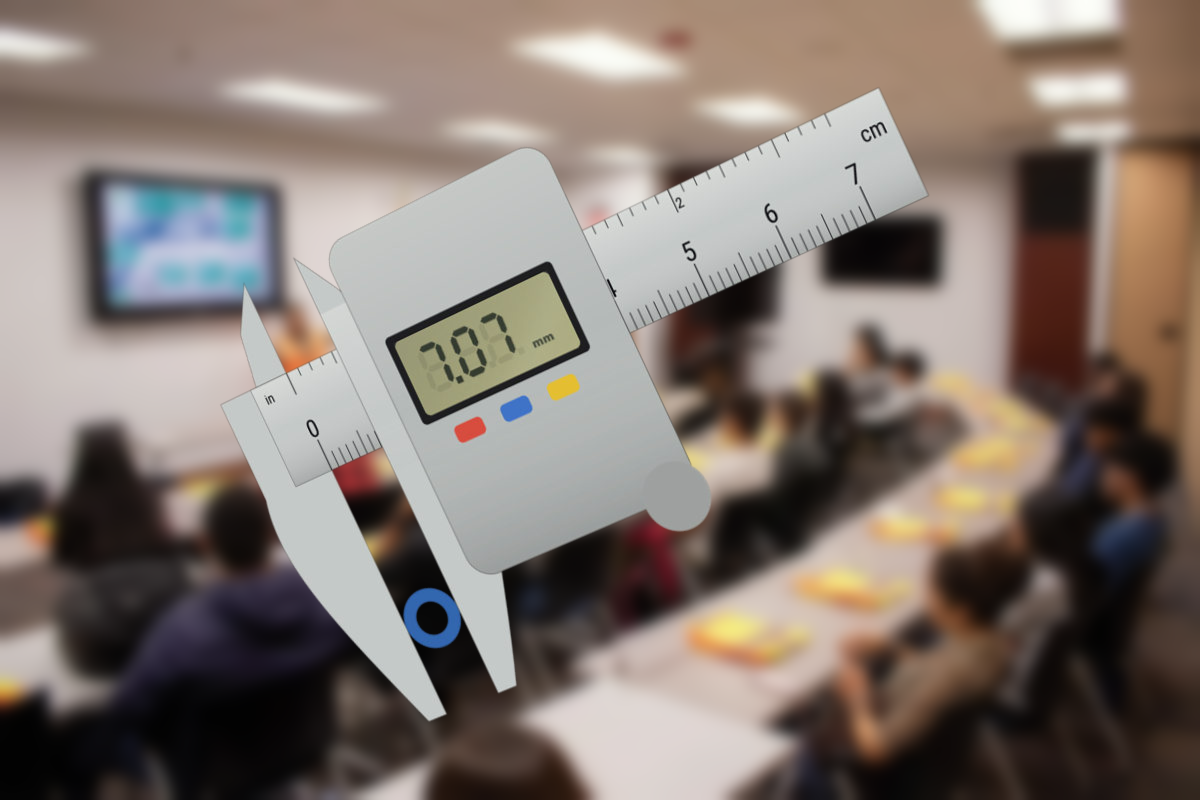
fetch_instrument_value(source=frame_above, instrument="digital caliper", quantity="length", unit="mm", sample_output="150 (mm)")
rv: 7.07 (mm)
